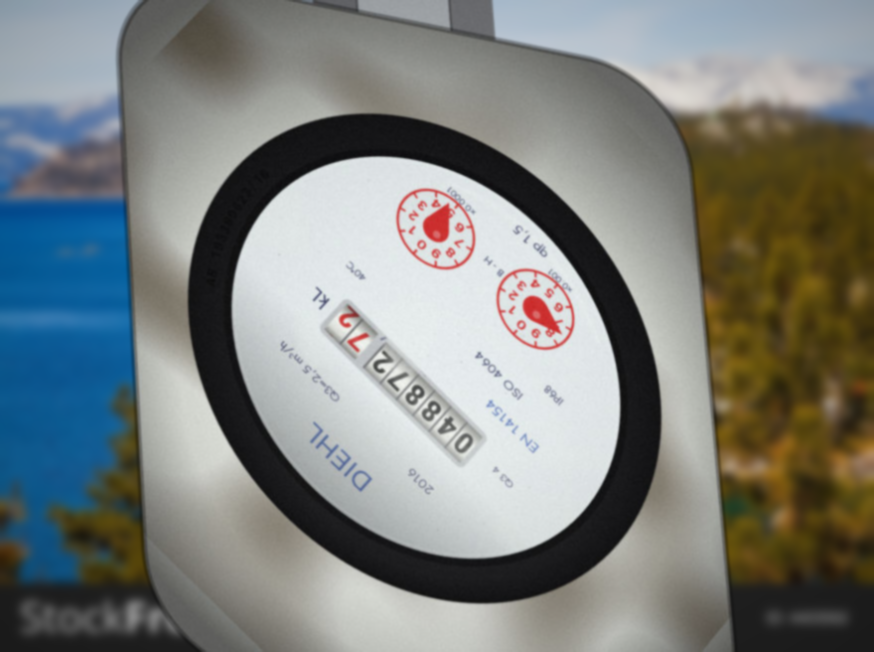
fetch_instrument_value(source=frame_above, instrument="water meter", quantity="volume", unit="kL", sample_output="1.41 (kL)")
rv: 48872.7174 (kL)
